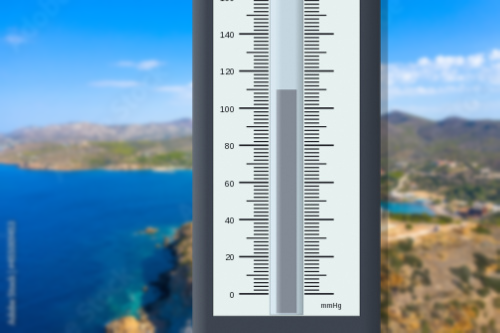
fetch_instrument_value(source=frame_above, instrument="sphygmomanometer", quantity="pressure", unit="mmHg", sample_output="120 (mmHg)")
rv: 110 (mmHg)
